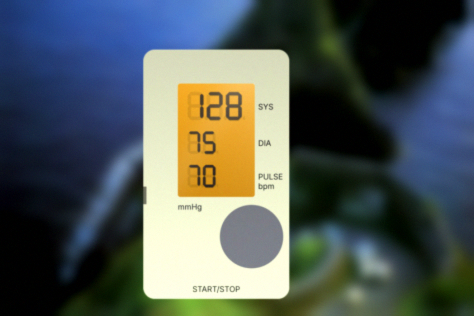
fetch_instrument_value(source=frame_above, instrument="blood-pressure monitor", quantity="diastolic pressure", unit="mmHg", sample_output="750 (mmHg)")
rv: 75 (mmHg)
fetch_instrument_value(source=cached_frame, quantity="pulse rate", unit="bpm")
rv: 70 (bpm)
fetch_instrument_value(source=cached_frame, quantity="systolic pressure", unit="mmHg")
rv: 128 (mmHg)
